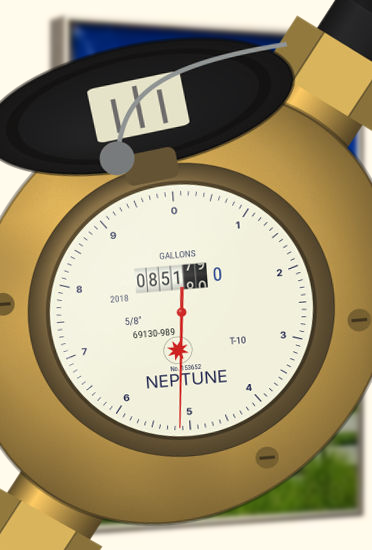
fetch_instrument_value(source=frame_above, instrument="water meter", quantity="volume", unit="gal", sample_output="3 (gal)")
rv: 851795.1 (gal)
